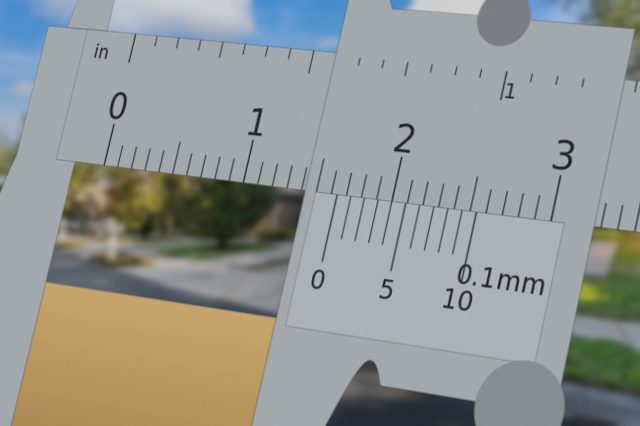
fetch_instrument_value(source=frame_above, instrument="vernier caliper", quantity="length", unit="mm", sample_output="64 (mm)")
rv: 16.4 (mm)
